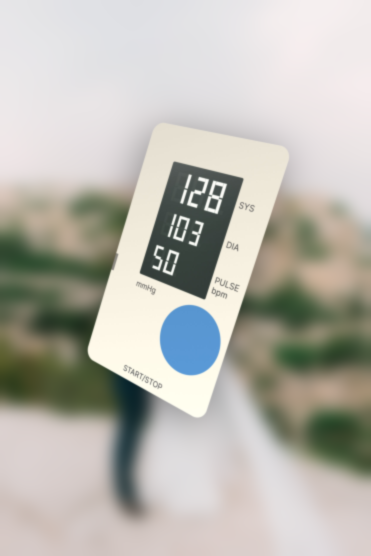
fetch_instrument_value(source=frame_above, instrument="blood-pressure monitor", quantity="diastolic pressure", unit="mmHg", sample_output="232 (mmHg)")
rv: 103 (mmHg)
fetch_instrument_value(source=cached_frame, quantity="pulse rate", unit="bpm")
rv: 50 (bpm)
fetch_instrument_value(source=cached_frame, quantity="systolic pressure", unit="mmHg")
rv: 128 (mmHg)
